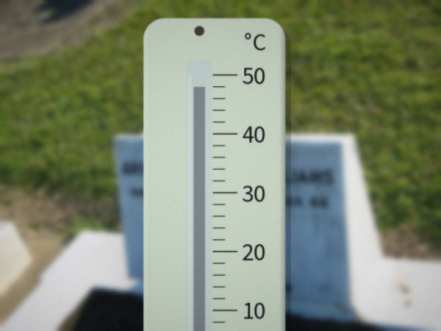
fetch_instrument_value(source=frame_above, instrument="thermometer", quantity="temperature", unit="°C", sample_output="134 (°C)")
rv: 48 (°C)
